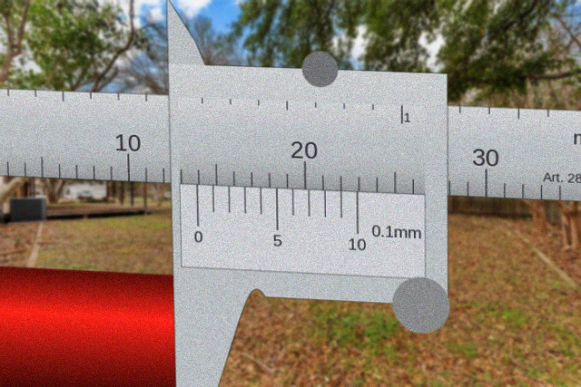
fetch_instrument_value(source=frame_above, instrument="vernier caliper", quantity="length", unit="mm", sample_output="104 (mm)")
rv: 13.9 (mm)
